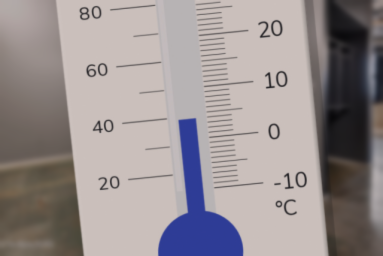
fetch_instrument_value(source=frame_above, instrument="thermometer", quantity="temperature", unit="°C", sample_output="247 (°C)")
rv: 4 (°C)
